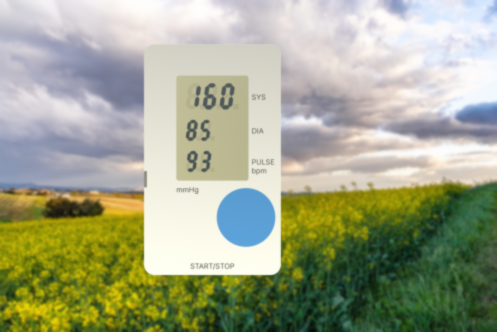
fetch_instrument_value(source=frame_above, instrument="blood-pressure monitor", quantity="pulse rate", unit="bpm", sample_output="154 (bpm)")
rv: 93 (bpm)
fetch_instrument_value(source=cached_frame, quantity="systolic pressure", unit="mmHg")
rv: 160 (mmHg)
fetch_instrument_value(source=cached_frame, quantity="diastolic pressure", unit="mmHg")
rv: 85 (mmHg)
